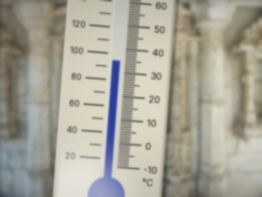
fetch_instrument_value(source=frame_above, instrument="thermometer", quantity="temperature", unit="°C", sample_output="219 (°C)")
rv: 35 (°C)
